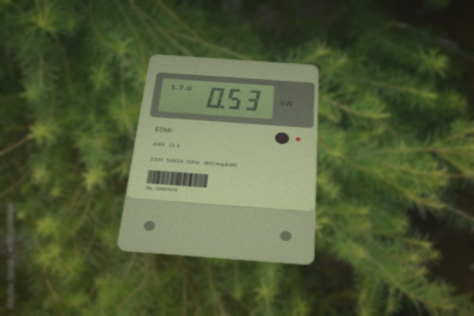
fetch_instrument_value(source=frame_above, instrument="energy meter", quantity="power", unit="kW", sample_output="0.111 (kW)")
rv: 0.53 (kW)
